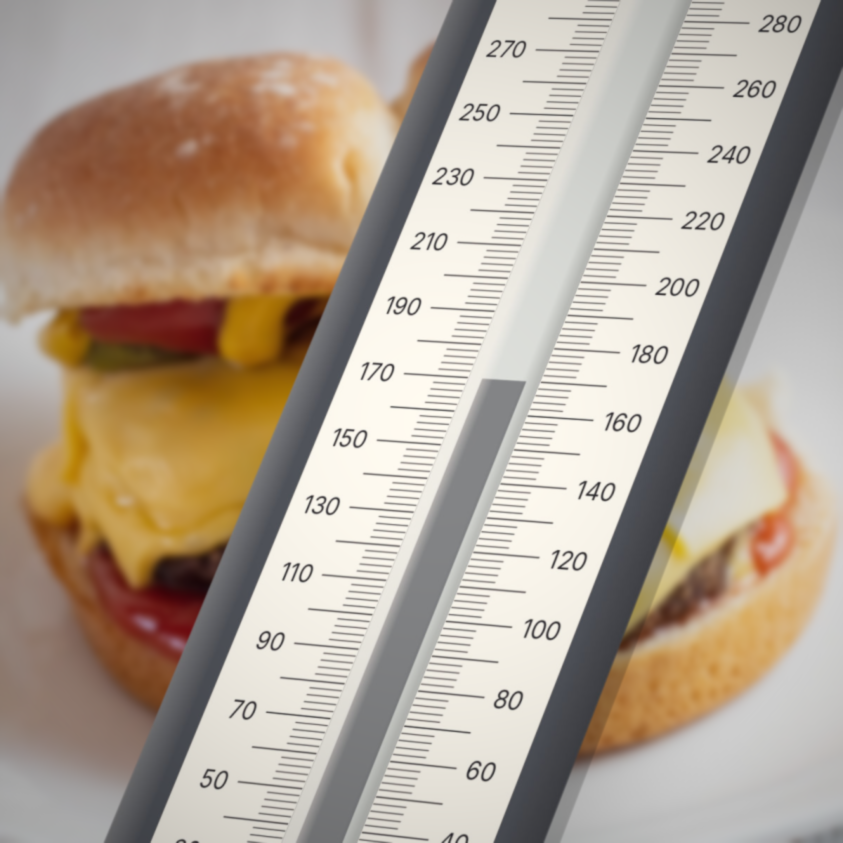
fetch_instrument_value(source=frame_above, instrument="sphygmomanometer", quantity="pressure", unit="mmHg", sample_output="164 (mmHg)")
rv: 170 (mmHg)
